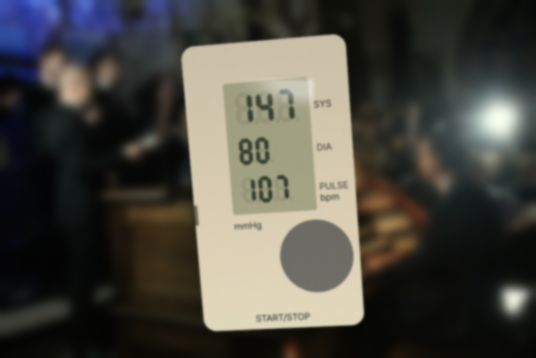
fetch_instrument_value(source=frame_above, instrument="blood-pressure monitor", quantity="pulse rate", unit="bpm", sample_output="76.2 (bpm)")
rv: 107 (bpm)
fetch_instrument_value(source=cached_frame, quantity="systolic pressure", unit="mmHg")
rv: 147 (mmHg)
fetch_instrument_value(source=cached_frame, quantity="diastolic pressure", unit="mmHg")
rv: 80 (mmHg)
